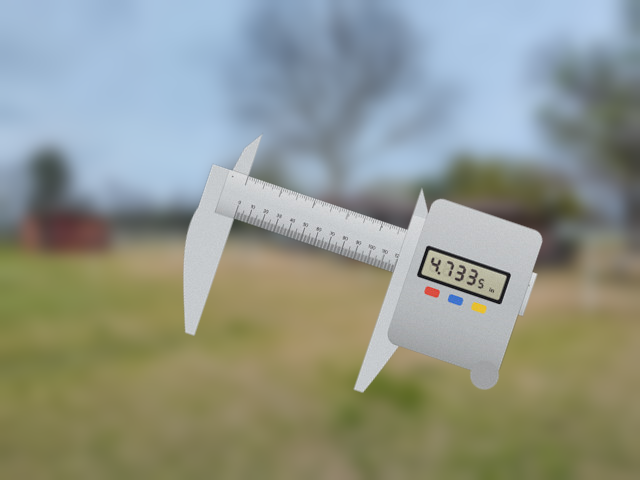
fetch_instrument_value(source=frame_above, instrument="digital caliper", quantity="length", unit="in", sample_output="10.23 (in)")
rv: 4.7335 (in)
